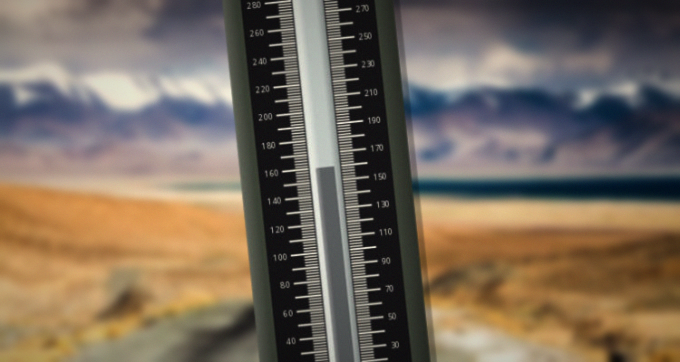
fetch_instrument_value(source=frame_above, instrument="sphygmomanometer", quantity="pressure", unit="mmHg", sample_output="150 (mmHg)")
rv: 160 (mmHg)
